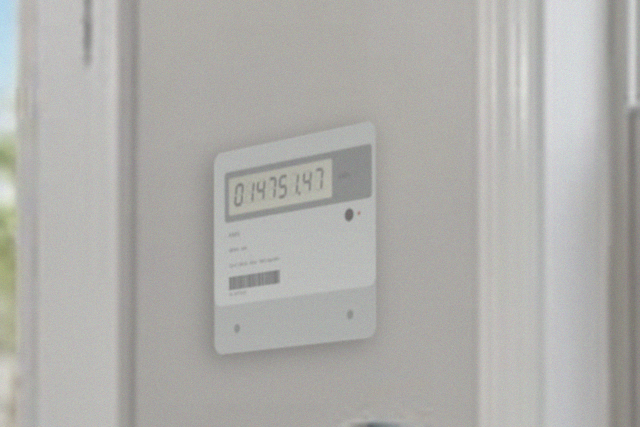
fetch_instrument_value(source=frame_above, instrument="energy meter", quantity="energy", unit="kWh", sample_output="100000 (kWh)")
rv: 14751.47 (kWh)
